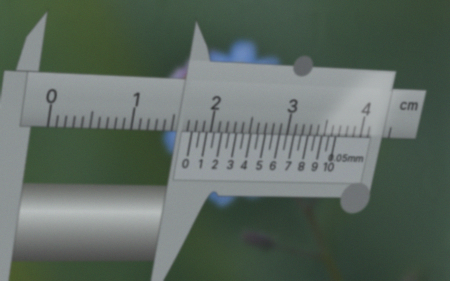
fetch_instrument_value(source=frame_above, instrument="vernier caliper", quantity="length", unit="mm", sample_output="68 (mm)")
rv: 17.6 (mm)
